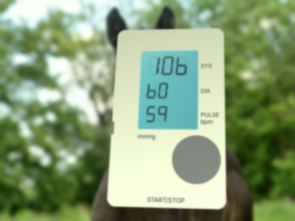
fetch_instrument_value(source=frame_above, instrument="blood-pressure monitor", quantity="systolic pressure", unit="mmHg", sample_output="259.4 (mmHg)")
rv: 106 (mmHg)
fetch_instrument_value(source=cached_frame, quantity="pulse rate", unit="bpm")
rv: 59 (bpm)
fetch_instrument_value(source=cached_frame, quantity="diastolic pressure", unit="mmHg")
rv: 60 (mmHg)
